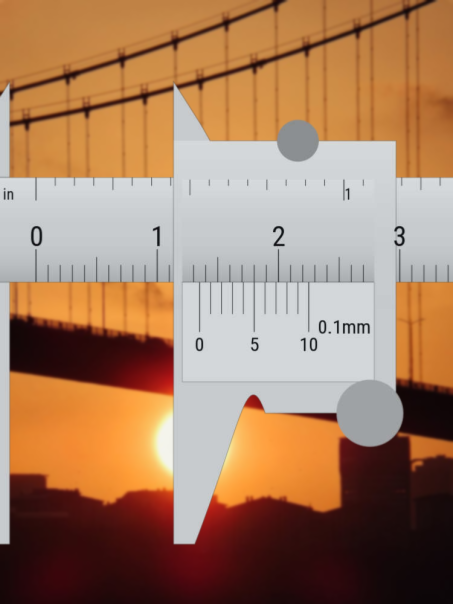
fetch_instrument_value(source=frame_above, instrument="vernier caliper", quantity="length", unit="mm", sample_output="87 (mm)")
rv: 13.5 (mm)
